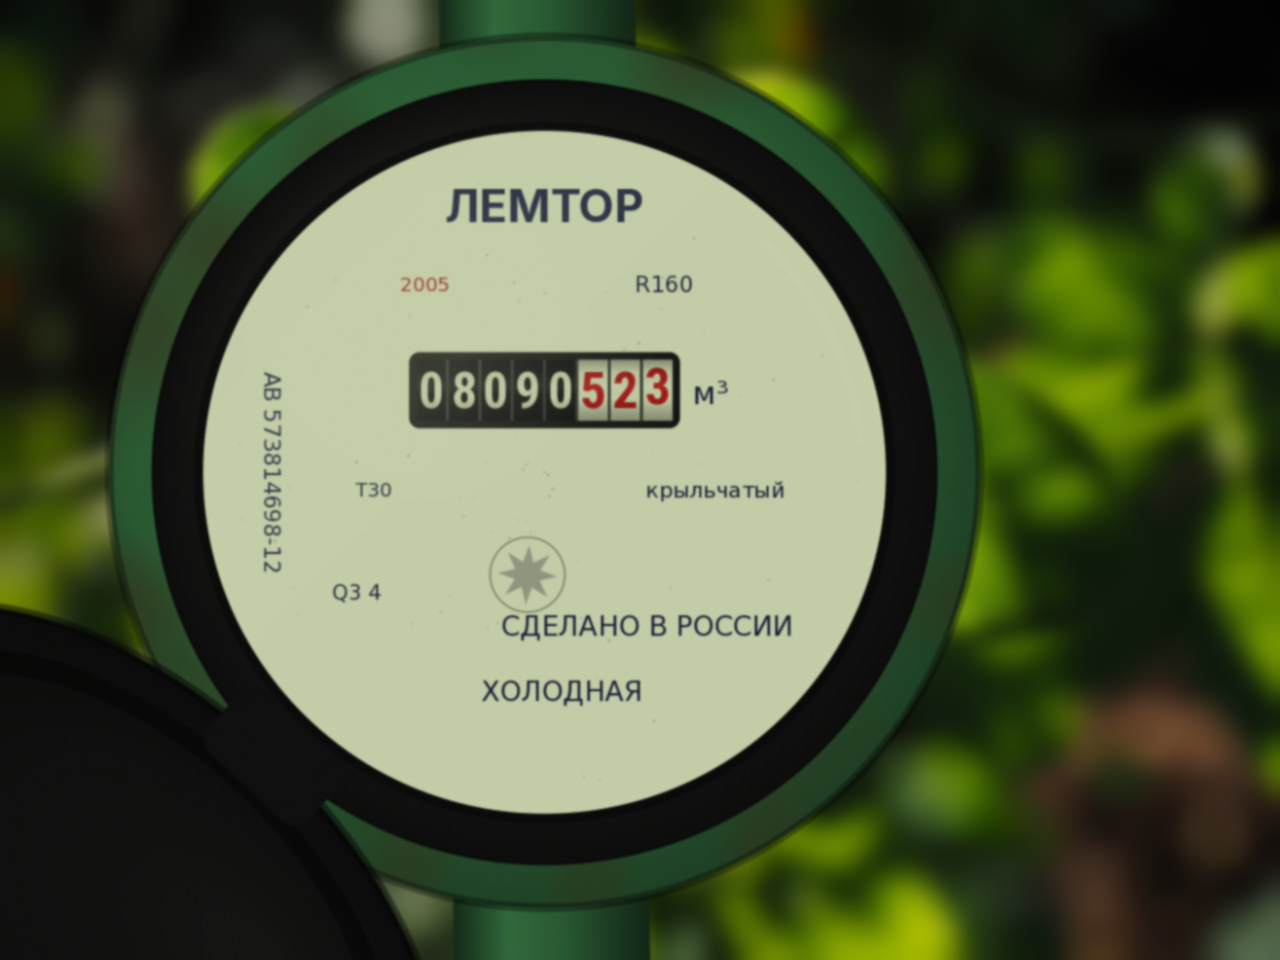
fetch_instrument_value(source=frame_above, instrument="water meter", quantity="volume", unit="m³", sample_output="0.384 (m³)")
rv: 8090.523 (m³)
